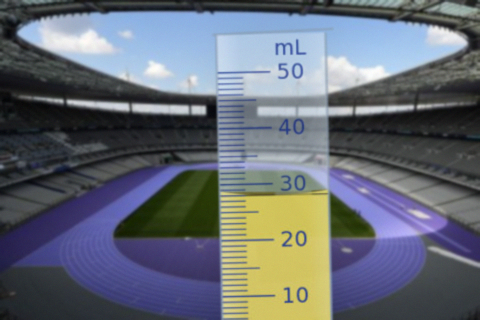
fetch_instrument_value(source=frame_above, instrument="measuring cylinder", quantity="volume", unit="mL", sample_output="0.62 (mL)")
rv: 28 (mL)
